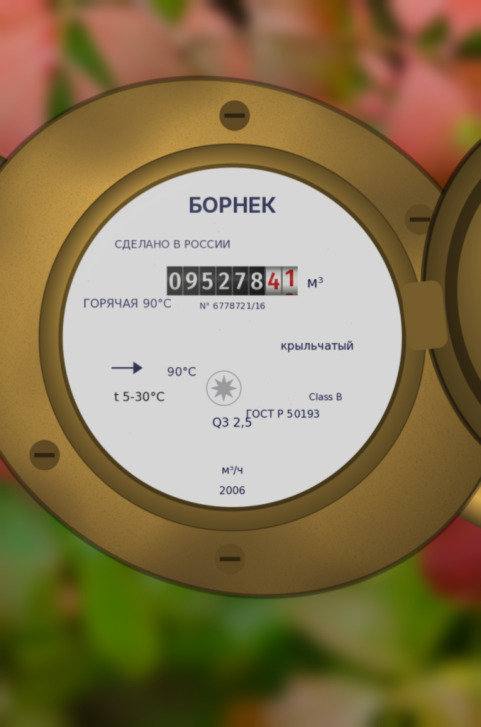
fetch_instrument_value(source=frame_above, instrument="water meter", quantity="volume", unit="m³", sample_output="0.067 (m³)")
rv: 95278.41 (m³)
